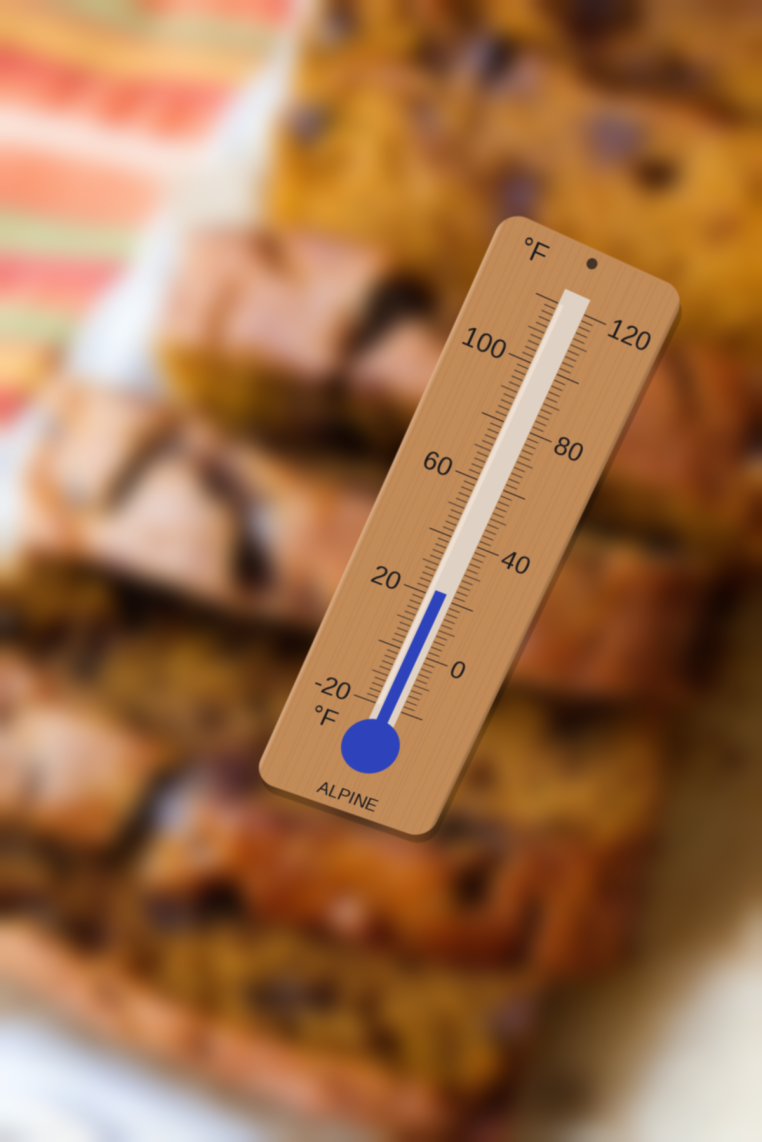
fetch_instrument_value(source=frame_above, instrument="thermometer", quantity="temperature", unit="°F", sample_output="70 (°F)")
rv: 22 (°F)
